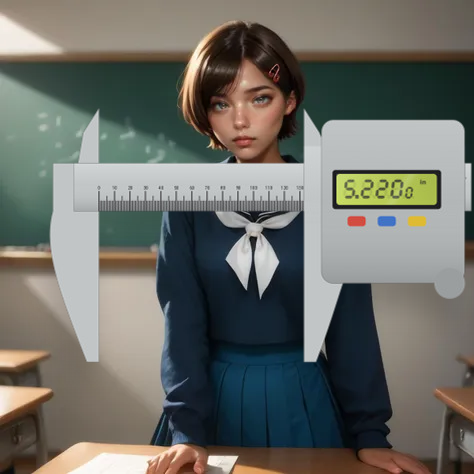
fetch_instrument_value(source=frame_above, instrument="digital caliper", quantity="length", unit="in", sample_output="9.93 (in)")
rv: 5.2200 (in)
